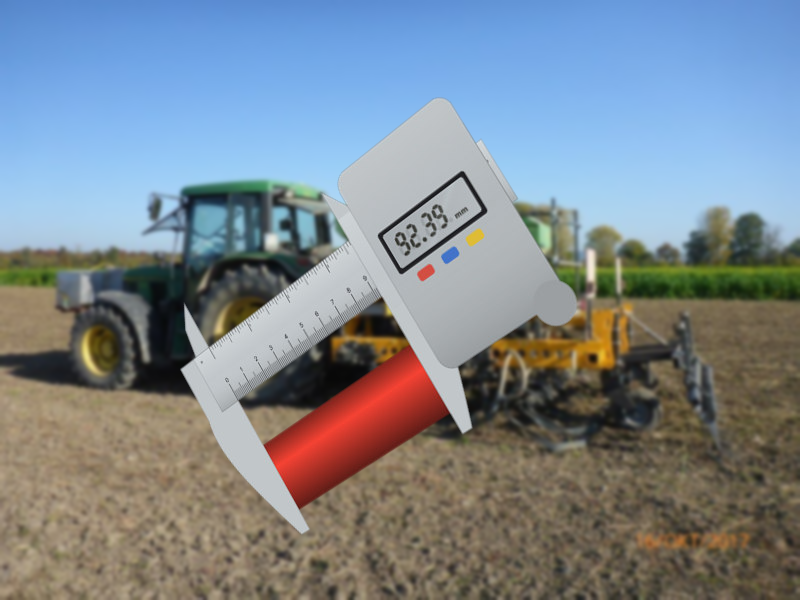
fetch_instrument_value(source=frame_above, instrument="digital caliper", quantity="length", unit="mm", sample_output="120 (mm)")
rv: 92.39 (mm)
